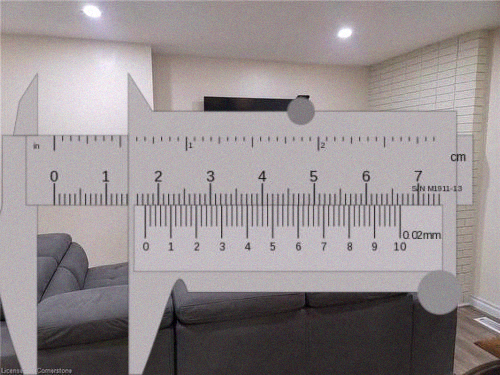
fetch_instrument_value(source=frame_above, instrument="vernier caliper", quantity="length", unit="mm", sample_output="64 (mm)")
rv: 17.5 (mm)
